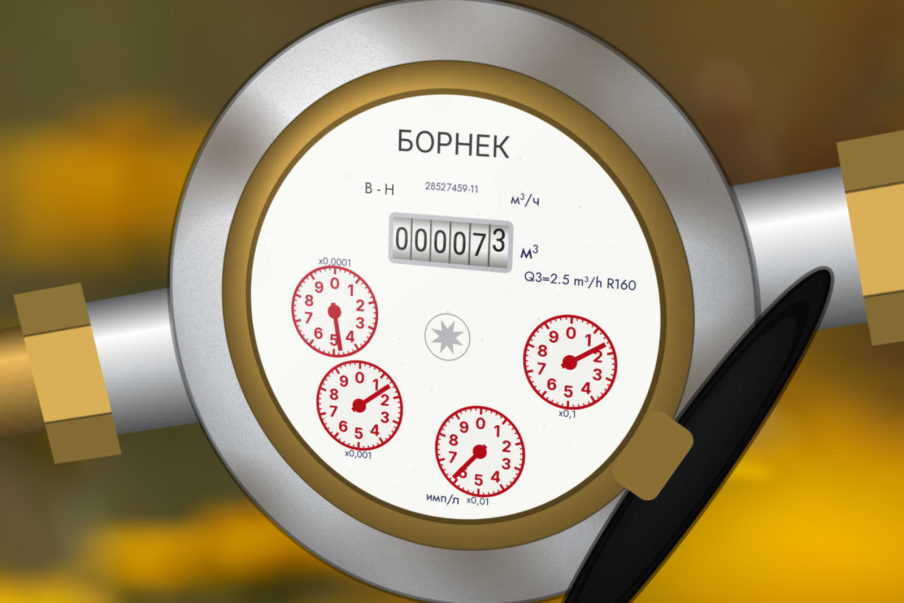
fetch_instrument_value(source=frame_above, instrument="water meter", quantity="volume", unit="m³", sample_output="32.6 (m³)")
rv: 73.1614 (m³)
